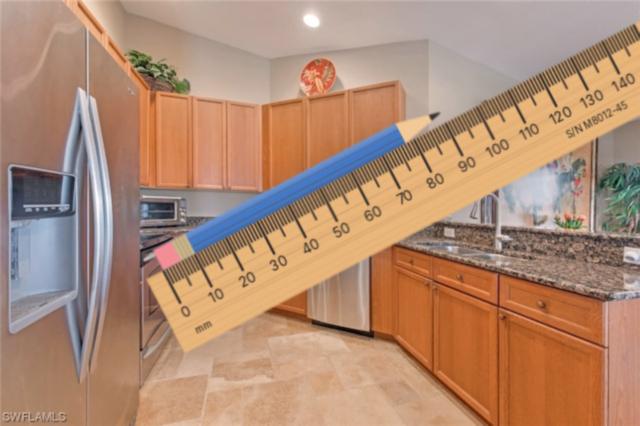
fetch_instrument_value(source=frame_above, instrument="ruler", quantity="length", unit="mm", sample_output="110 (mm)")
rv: 90 (mm)
